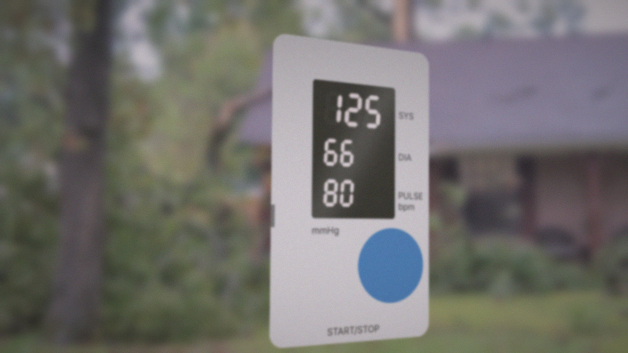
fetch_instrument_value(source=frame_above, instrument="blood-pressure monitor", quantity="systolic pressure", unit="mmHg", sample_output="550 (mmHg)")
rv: 125 (mmHg)
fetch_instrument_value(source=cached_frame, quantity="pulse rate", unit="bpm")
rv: 80 (bpm)
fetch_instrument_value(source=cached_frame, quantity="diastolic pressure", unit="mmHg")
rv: 66 (mmHg)
